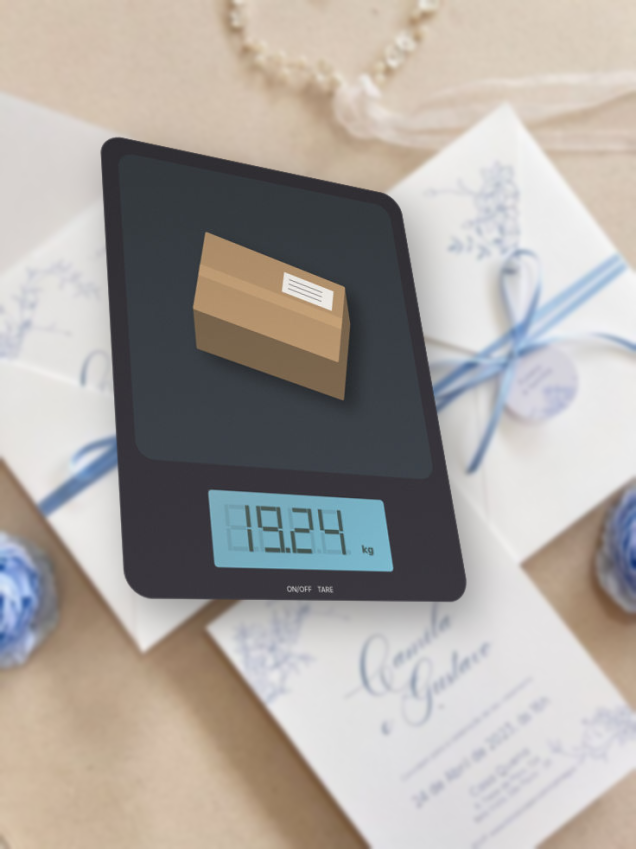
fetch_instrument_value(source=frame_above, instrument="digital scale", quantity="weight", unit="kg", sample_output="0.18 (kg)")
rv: 19.24 (kg)
